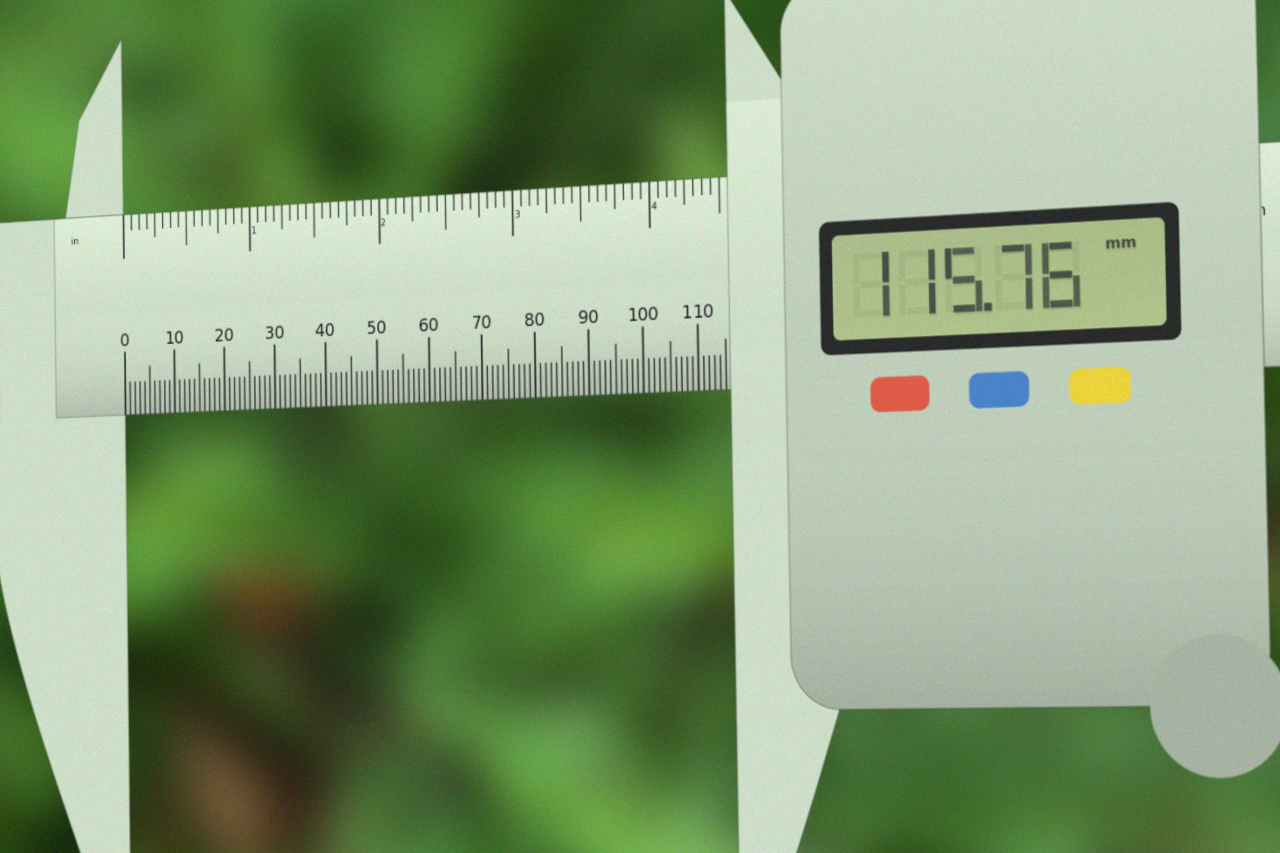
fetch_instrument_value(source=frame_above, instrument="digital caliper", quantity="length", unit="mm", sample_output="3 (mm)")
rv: 115.76 (mm)
